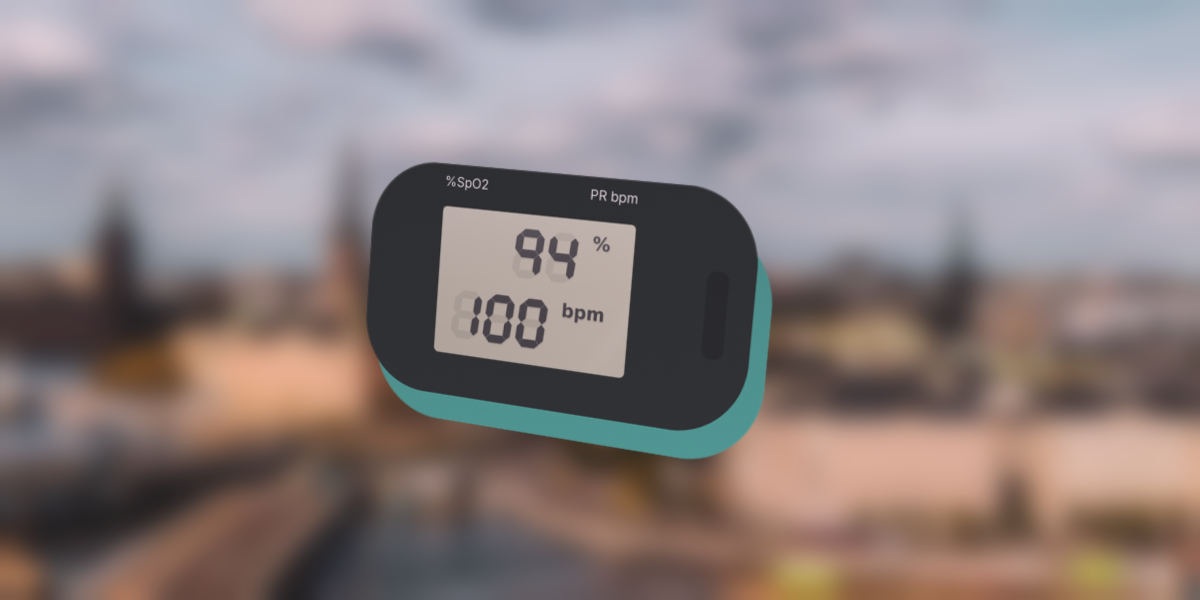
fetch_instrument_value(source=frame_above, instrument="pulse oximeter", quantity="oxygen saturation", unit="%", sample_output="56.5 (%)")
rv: 94 (%)
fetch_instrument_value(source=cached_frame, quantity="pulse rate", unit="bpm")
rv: 100 (bpm)
